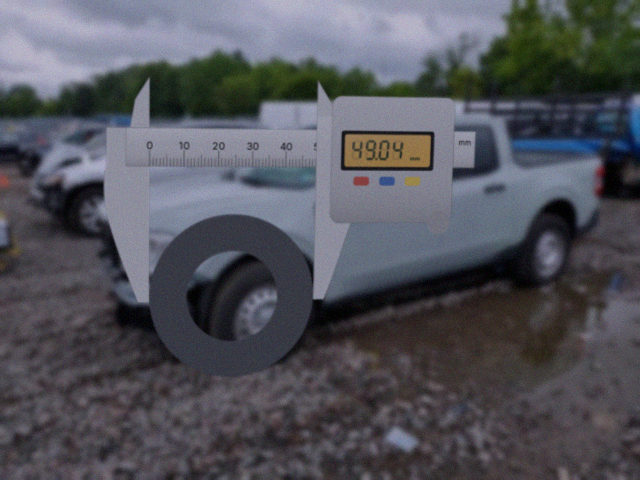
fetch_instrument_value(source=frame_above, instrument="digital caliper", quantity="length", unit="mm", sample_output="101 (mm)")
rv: 49.04 (mm)
